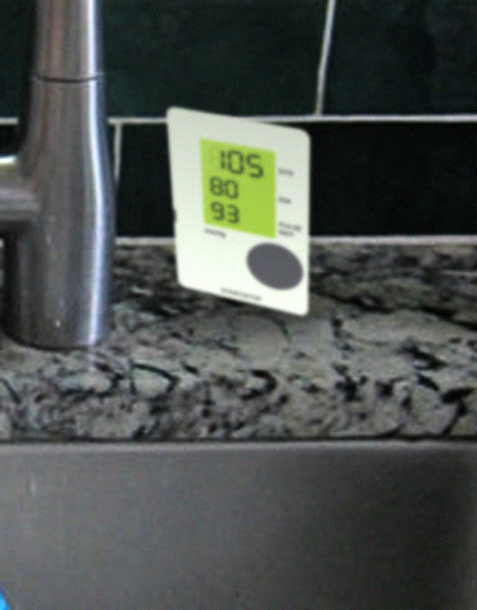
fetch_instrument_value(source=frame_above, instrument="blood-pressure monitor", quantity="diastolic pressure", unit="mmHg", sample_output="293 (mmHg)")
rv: 80 (mmHg)
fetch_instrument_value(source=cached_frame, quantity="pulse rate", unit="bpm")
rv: 93 (bpm)
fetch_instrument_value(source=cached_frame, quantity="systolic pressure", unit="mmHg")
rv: 105 (mmHg)
